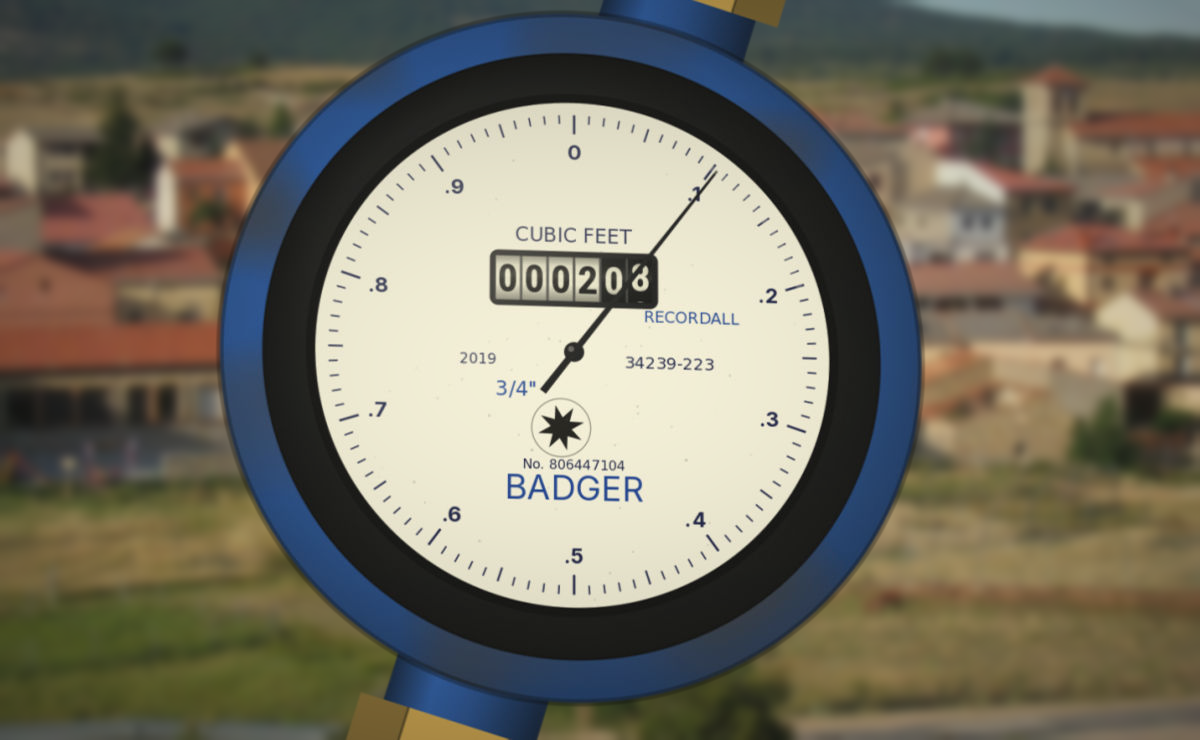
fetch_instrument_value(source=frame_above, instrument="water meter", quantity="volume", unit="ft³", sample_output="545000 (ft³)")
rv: 208.10 (ft³)
